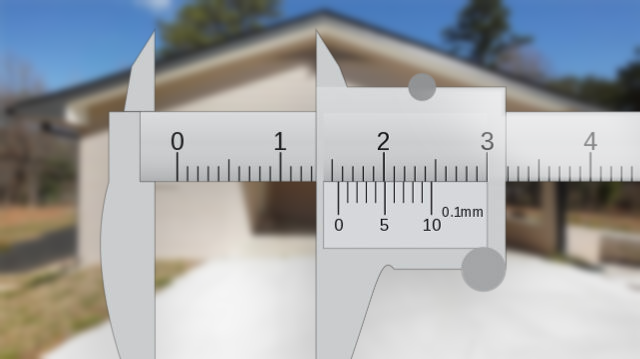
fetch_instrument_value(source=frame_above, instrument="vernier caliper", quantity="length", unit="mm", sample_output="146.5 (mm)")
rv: 15.6 (mm)
